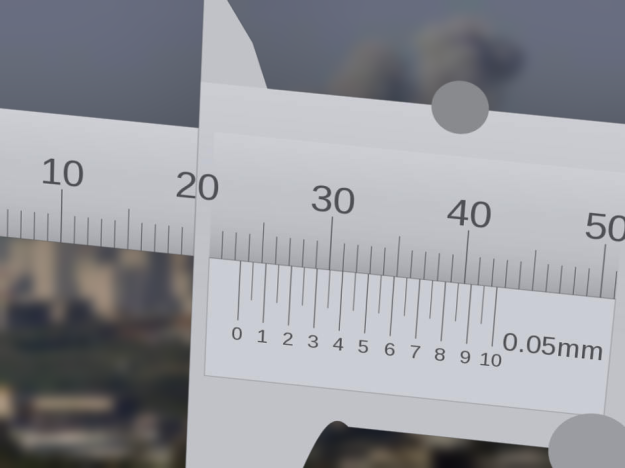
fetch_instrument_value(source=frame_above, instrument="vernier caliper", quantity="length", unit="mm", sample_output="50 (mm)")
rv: 23.4 (mm)
